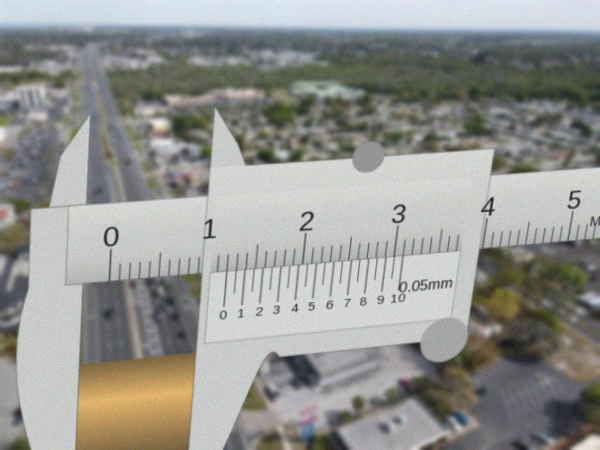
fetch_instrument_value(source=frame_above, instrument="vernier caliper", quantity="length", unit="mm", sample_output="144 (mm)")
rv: 12.0 (mm)
